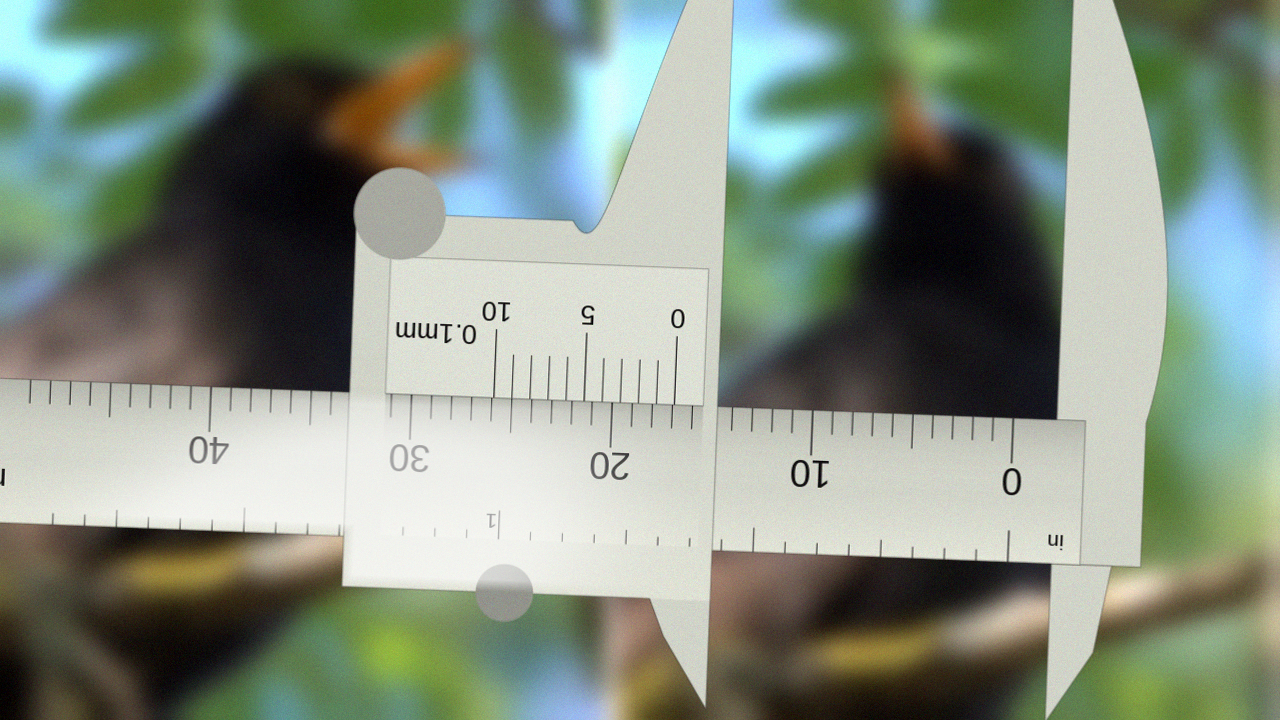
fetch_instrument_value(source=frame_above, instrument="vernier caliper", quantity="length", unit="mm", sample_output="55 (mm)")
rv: 16.9 (mm)
